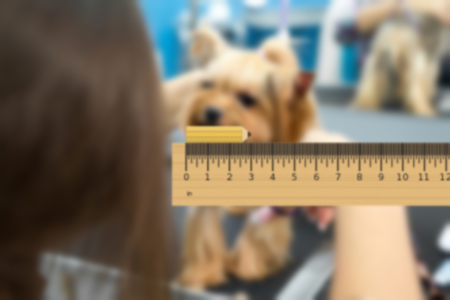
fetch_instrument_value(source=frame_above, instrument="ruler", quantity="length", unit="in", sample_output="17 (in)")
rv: 3 (in)
